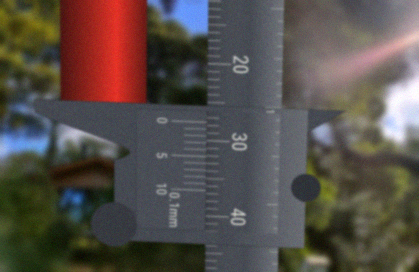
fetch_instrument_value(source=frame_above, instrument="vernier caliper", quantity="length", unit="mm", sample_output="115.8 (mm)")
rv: 27.6 (mm)
